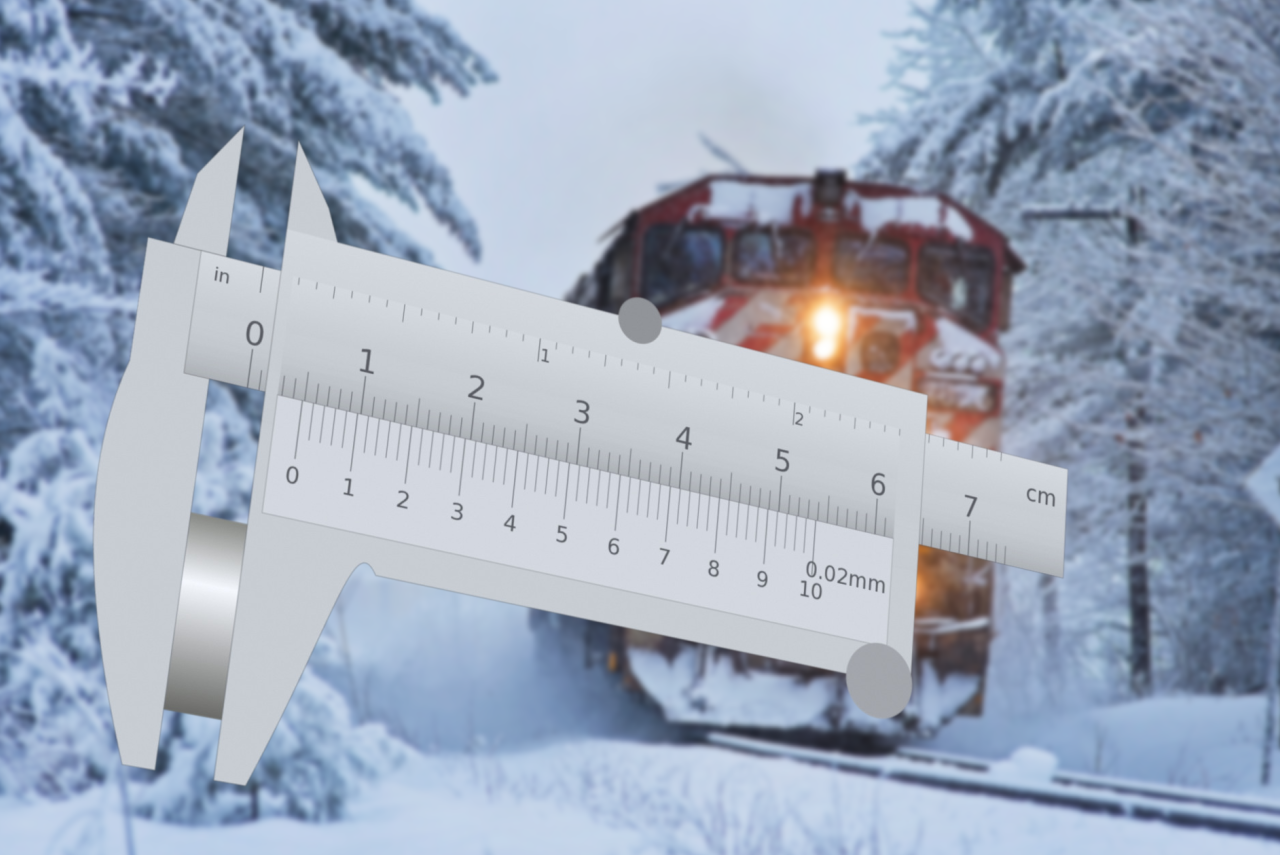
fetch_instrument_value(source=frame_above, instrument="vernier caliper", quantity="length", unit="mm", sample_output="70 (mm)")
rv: 4.8 (mm)
